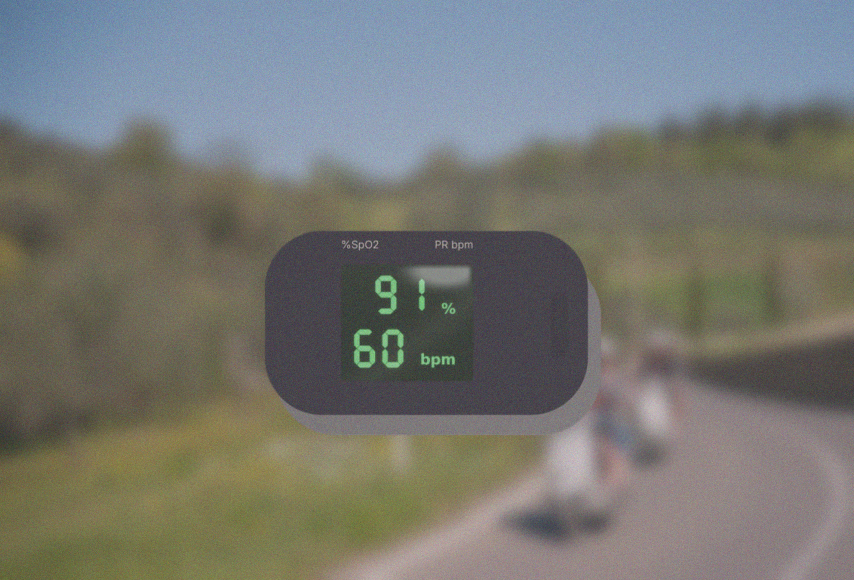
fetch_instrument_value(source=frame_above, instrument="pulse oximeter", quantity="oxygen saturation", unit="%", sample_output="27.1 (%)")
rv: 91 (%)
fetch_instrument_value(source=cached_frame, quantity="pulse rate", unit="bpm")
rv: 60 (bpm)
